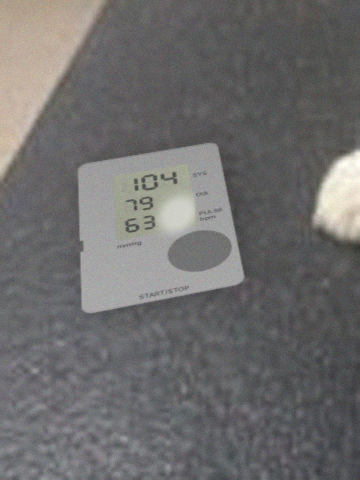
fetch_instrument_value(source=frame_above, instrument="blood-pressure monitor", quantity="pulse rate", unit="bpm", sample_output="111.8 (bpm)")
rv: 63 (bpm)
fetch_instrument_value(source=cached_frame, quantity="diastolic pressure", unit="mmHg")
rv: 79 (mmHg)
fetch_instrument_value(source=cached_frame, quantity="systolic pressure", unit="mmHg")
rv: 104 (mmHg)
